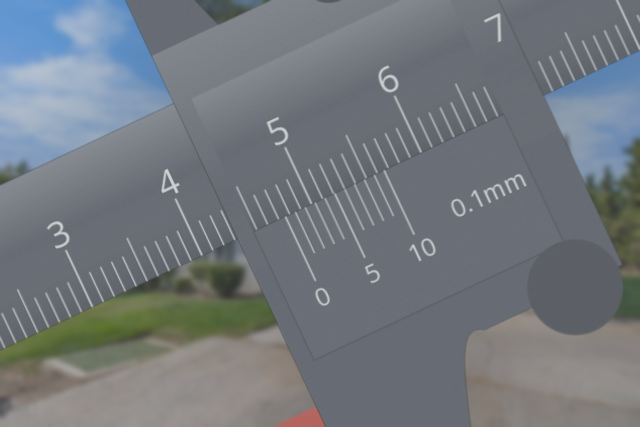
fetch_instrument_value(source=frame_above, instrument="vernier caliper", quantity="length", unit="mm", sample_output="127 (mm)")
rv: 47.6 (mm)
